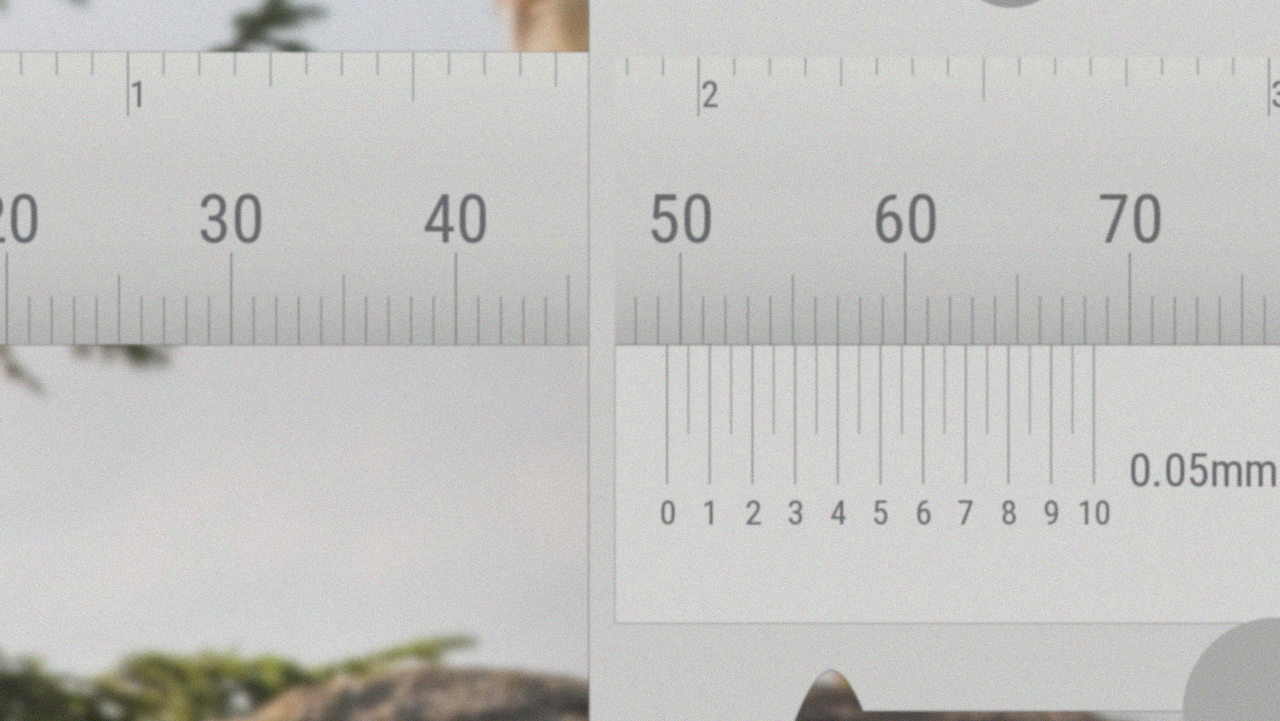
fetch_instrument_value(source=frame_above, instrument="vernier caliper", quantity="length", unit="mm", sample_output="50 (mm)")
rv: 49.4 (mm)
